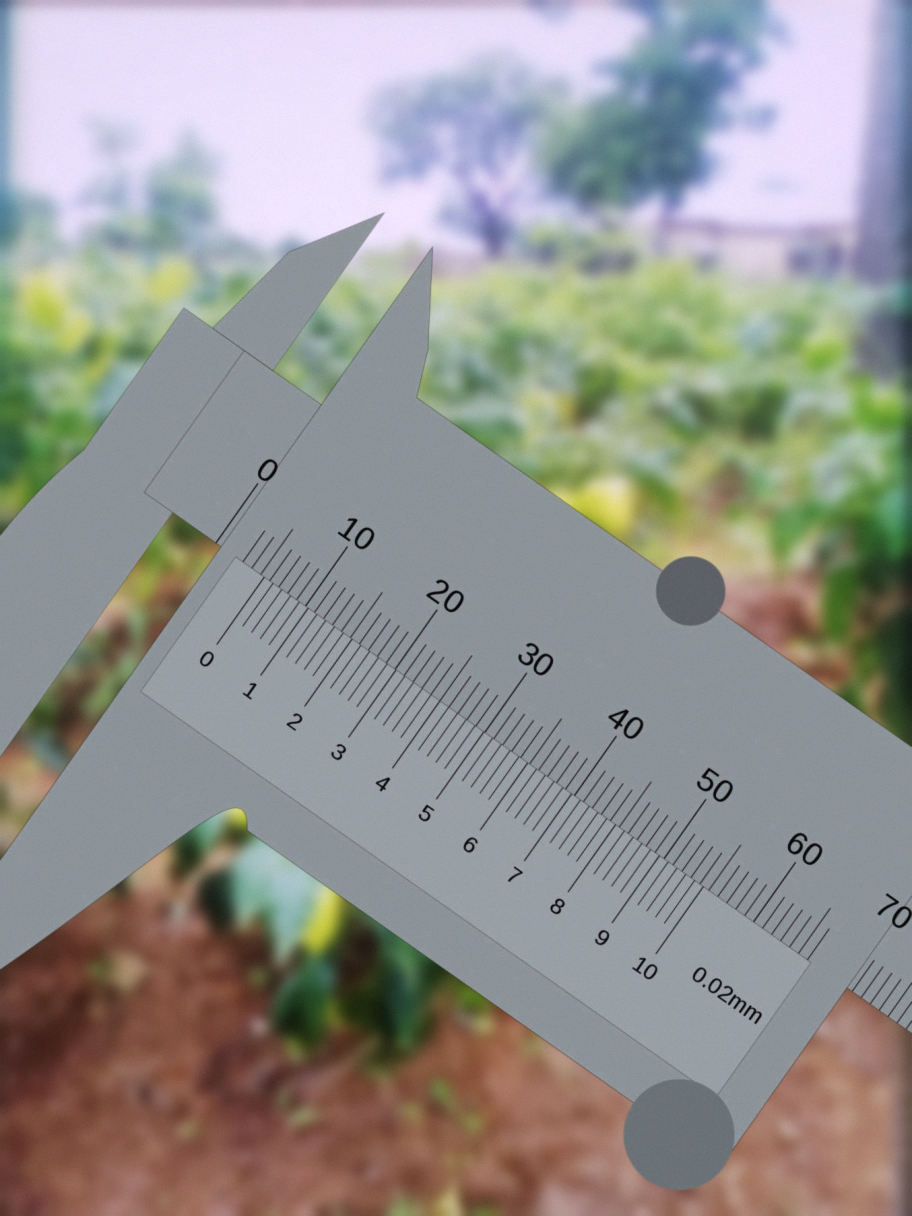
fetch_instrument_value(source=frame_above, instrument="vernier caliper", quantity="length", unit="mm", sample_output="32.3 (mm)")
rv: 5.4 (mm)
